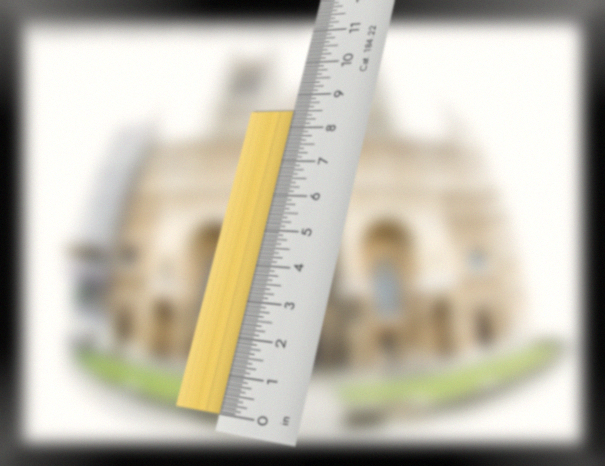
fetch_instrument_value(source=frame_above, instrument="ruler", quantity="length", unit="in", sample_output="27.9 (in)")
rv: 8.5 (in)
